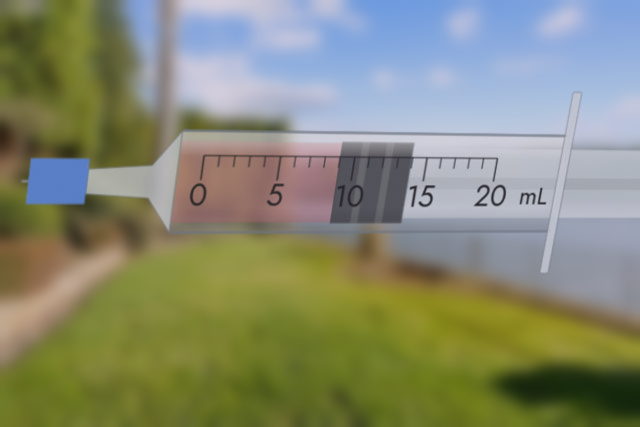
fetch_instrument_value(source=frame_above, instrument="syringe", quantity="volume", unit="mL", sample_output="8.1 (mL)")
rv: 9 (mL)
